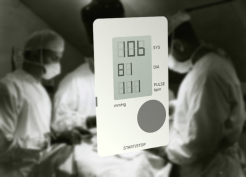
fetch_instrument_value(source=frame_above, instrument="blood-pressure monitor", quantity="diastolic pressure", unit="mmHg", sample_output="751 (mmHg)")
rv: 81 (mmHg)
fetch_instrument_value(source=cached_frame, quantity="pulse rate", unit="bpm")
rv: 111 (bpm)
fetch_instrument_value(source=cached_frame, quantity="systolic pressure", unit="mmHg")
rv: 106 (mmHg)
